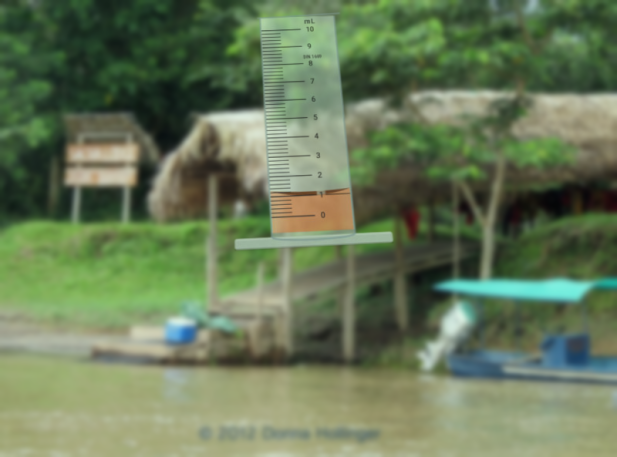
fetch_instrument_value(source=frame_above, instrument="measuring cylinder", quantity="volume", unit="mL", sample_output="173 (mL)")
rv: 1 (mL)
